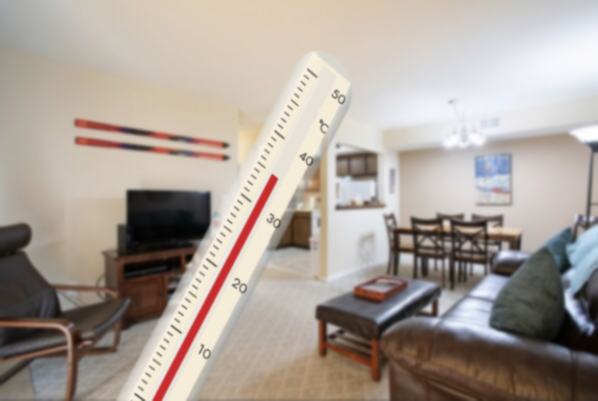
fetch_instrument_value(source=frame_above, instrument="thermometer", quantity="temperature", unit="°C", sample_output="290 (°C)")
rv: 35 (°C)
